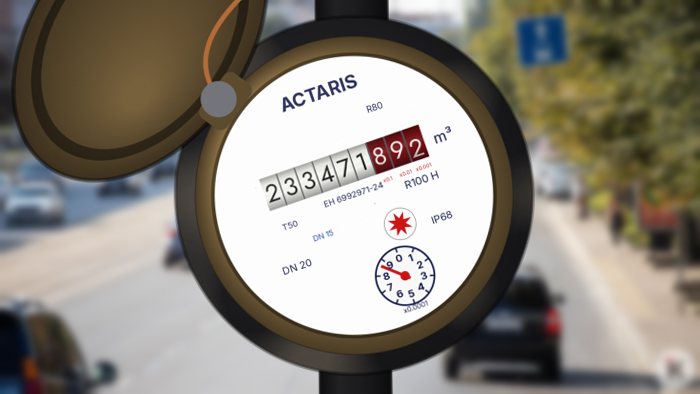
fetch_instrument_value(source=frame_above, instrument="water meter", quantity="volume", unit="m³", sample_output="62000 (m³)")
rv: 233471.8918 (m³)
